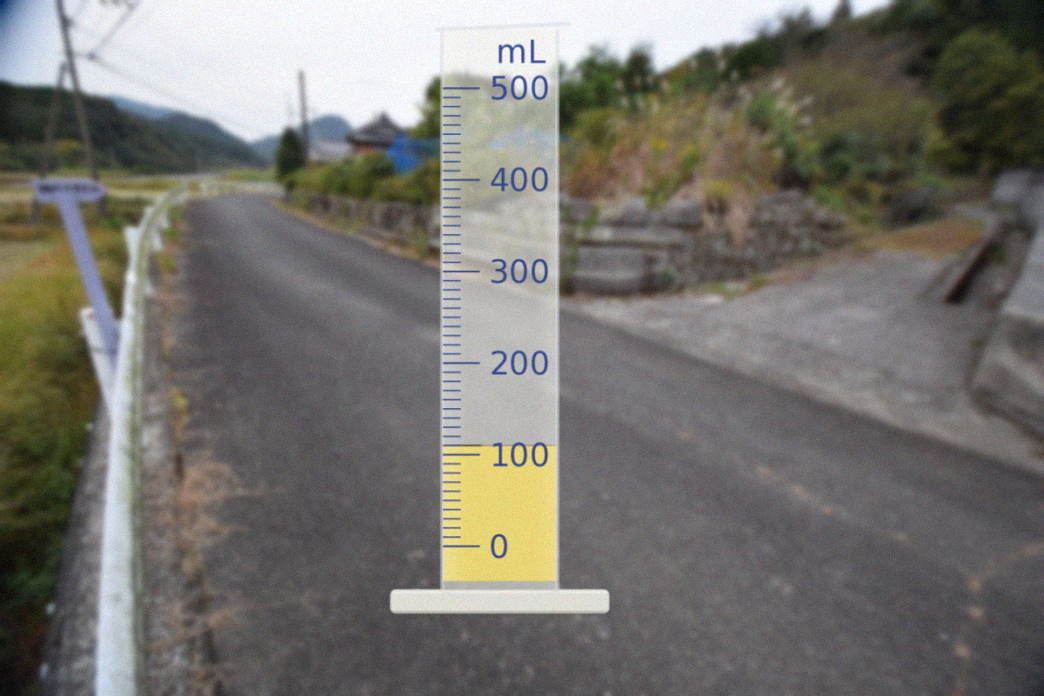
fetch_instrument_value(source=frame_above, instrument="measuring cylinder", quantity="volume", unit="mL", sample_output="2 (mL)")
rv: 110 (mL)
